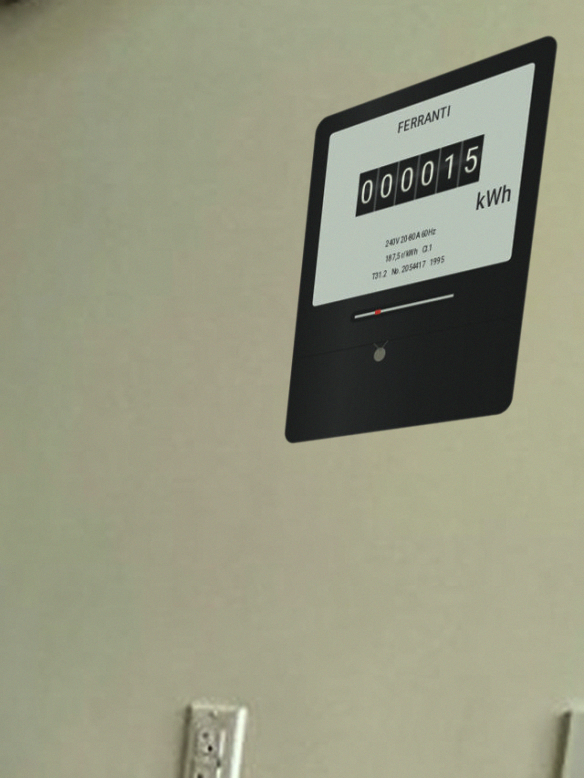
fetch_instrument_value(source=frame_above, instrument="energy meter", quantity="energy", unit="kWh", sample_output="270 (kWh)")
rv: 15 (kWh)
